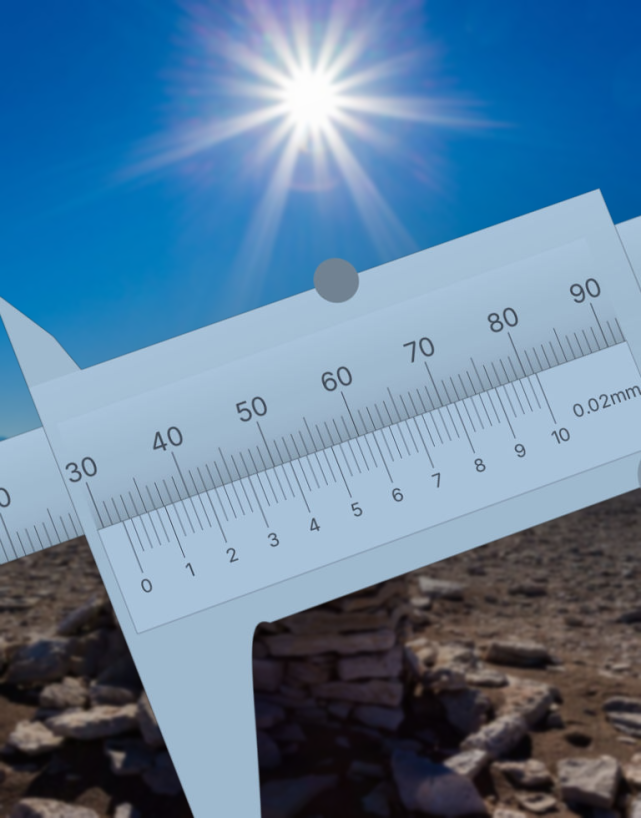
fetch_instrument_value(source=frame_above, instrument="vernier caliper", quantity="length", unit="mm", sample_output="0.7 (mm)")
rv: 32.2 (mm)
